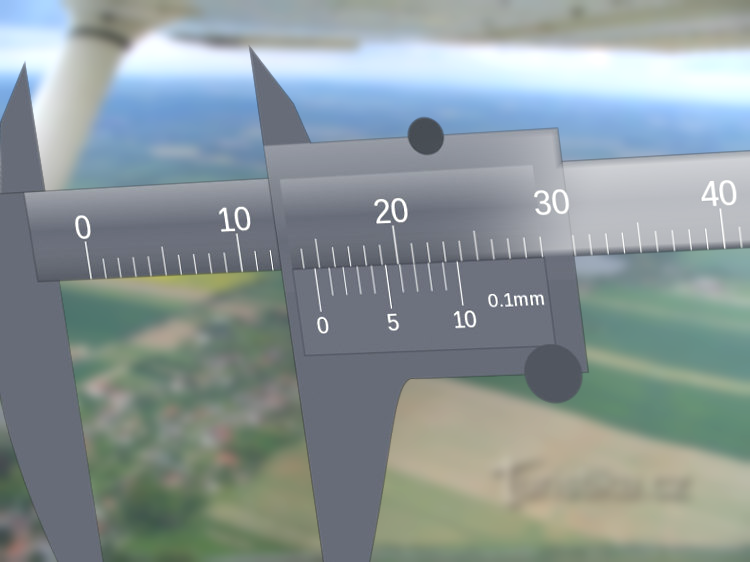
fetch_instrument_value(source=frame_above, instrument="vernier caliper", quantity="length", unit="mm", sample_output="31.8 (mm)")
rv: 14.7 (mm)
